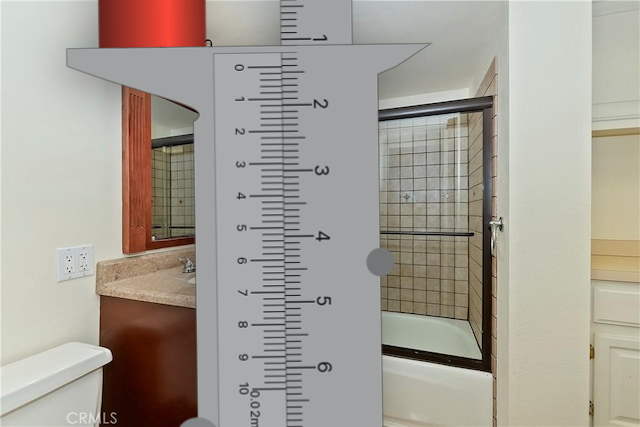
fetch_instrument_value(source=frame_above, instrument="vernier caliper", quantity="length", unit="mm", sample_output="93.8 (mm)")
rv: 14.2 (mm)
